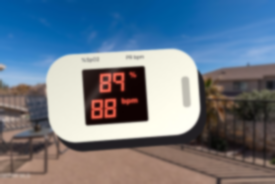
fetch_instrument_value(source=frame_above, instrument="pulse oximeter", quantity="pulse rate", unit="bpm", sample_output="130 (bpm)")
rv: 88 (bpm)
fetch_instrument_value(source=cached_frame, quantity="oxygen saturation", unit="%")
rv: 89 (%)
